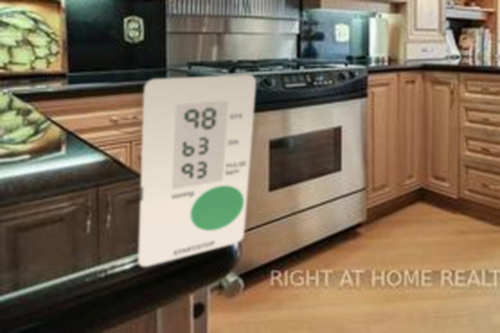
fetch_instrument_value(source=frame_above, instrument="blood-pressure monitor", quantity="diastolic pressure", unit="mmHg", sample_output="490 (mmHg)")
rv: 63 (mmHg)
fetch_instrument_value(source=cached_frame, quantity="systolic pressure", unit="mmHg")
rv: 98 (mmHg)
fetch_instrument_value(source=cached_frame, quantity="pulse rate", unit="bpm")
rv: 93 (bpm)
